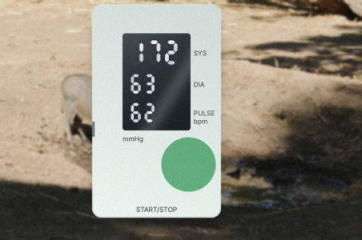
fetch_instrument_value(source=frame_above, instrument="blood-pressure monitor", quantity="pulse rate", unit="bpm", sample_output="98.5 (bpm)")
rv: 62 (bpm)
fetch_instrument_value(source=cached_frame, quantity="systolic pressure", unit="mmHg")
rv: 172 (mmHg)
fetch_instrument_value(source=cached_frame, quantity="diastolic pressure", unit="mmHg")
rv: 63 (mmHg)
